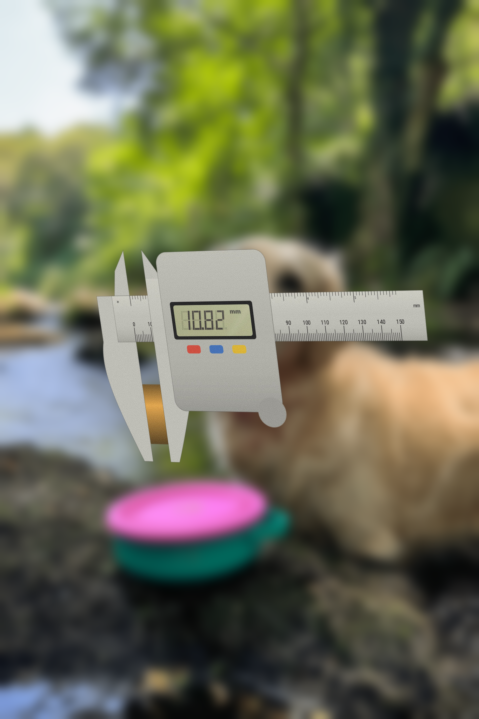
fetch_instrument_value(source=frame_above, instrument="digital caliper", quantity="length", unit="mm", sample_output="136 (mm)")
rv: 10.82 (mm)
